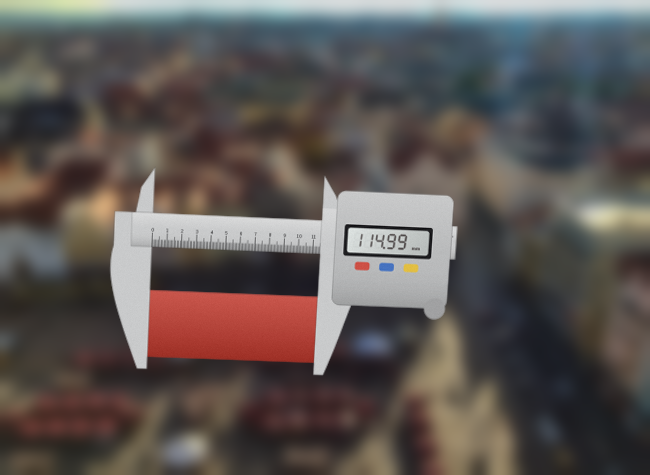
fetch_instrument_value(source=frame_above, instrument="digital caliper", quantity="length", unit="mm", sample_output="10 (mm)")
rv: 114.99 (mm)
